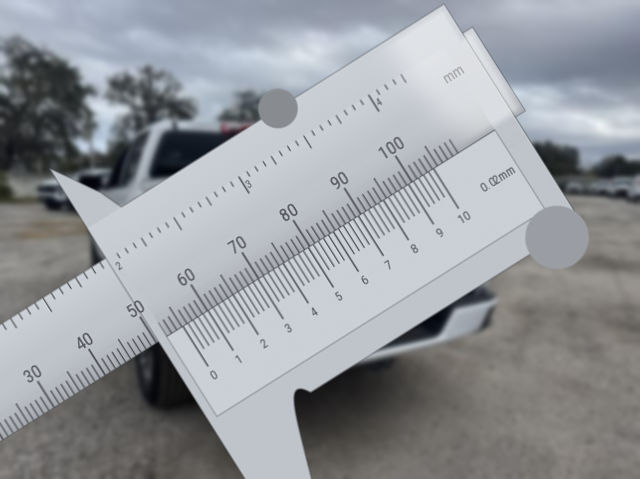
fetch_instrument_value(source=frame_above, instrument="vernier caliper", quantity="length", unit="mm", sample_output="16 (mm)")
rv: 55.2 (mm)
